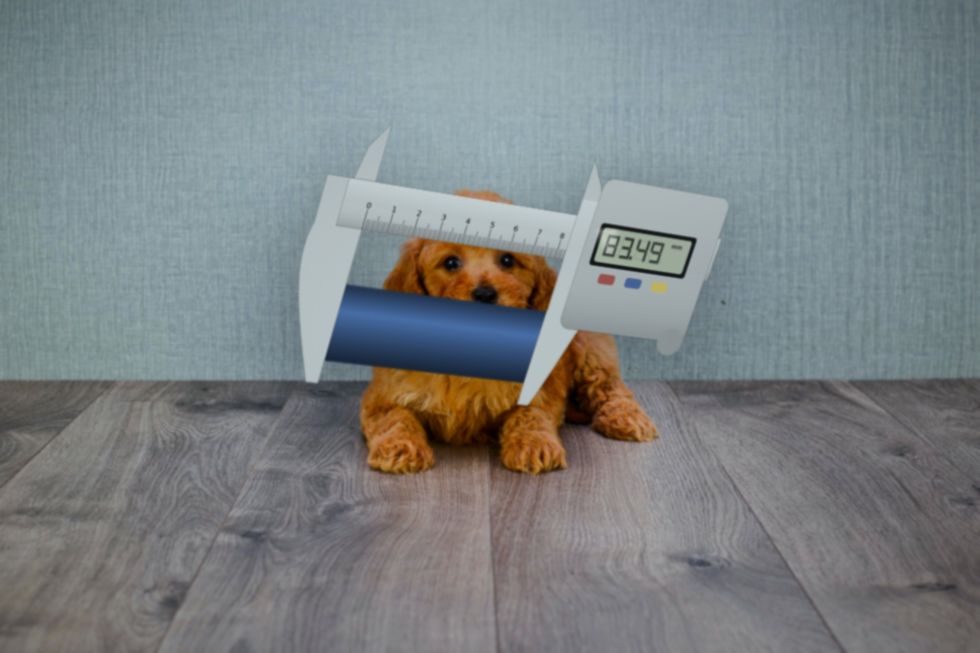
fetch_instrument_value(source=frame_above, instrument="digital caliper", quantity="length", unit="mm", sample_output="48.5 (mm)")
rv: 83.49 (mm)
